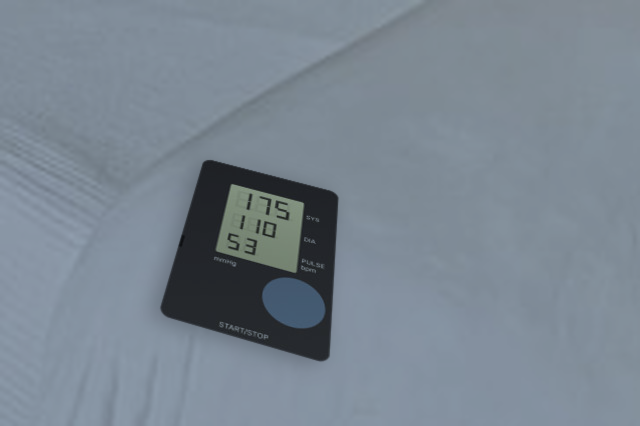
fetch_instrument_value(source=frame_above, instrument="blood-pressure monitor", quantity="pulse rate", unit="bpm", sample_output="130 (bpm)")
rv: 53 (bpm)
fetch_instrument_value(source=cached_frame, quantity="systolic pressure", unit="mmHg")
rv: 175 (mmHg)
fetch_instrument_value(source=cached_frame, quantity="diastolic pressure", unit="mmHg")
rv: 110 (mmHg)
